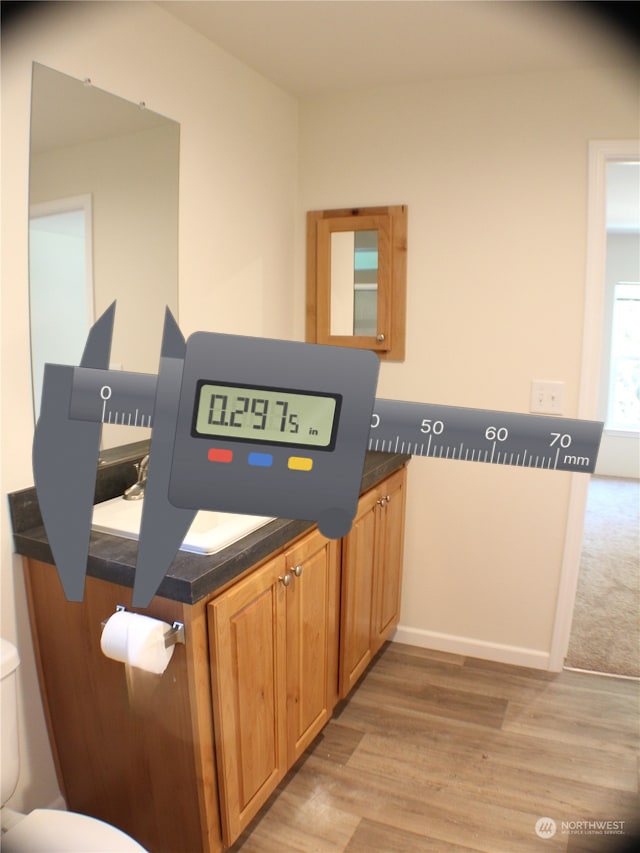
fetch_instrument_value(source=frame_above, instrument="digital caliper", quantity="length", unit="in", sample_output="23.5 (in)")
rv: 0.2975 (in)
